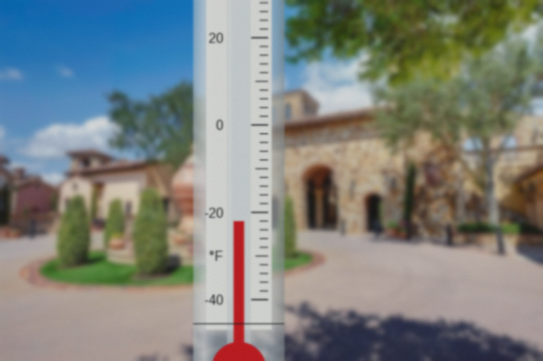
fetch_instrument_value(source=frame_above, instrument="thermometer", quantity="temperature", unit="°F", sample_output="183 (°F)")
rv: -22 (°F)
